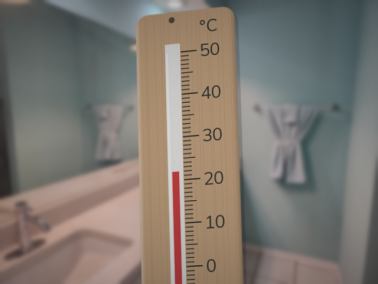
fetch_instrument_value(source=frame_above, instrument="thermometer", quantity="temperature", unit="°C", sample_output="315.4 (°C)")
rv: 22 (°C)
